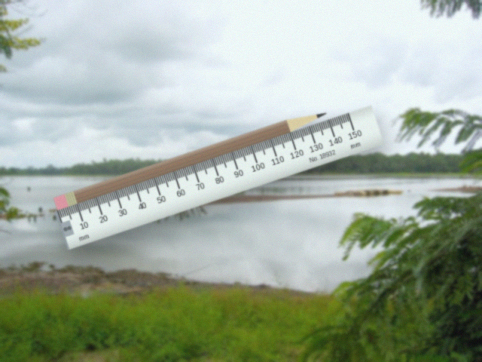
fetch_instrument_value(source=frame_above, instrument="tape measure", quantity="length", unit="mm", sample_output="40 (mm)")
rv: 140 (mm)
